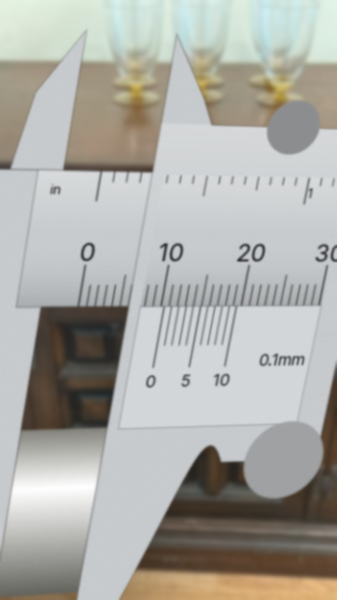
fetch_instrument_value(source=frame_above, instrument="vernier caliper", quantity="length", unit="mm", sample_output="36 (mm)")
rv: 10.4 (mm)
